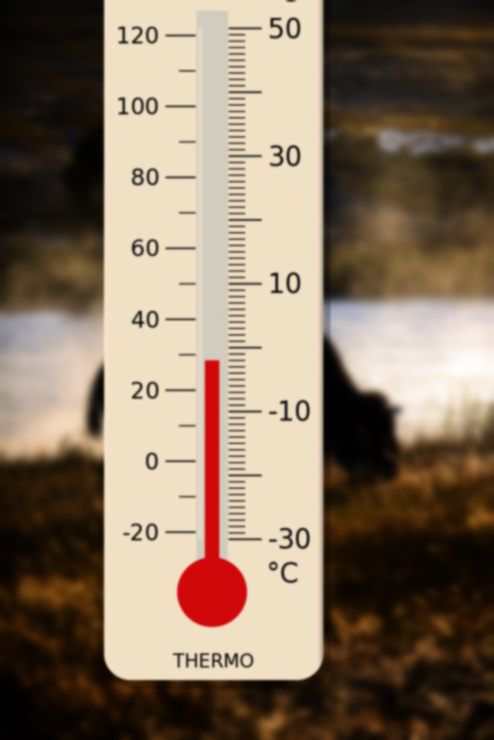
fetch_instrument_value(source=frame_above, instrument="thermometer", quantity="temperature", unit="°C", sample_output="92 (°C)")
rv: -2 (°C)
